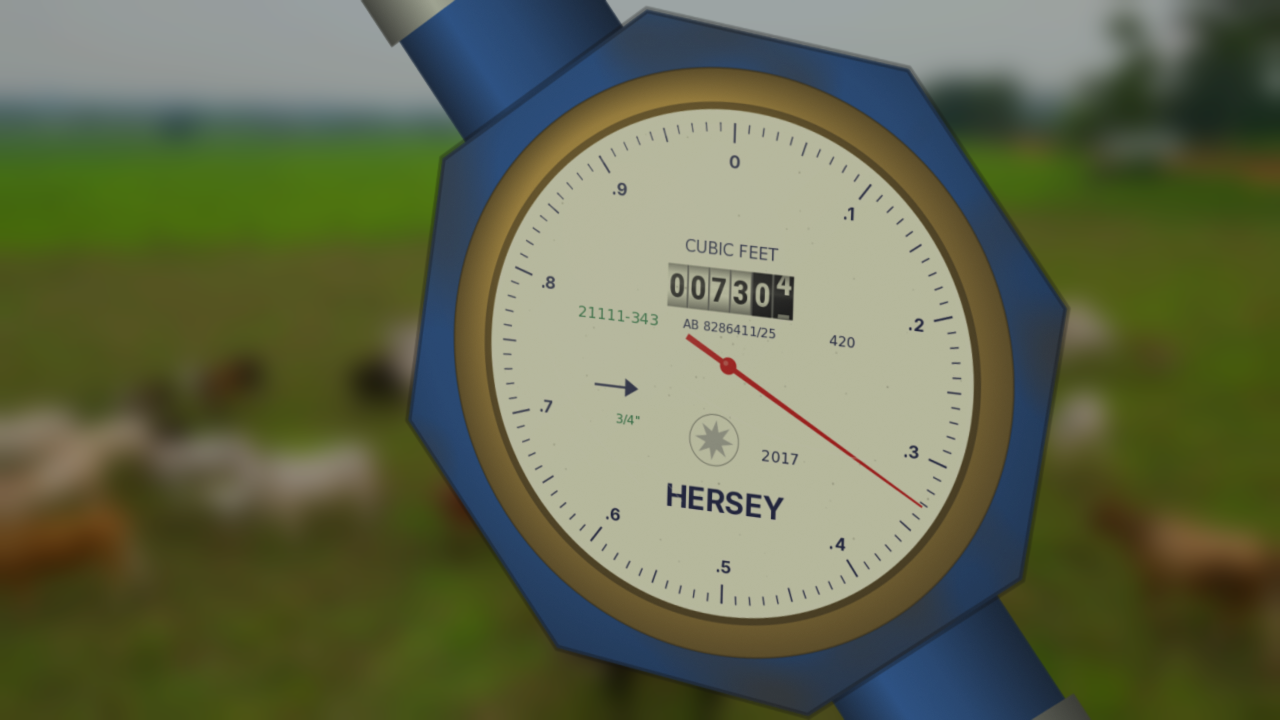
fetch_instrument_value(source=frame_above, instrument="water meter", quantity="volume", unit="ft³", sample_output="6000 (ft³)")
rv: 7304.33 (ft³)
